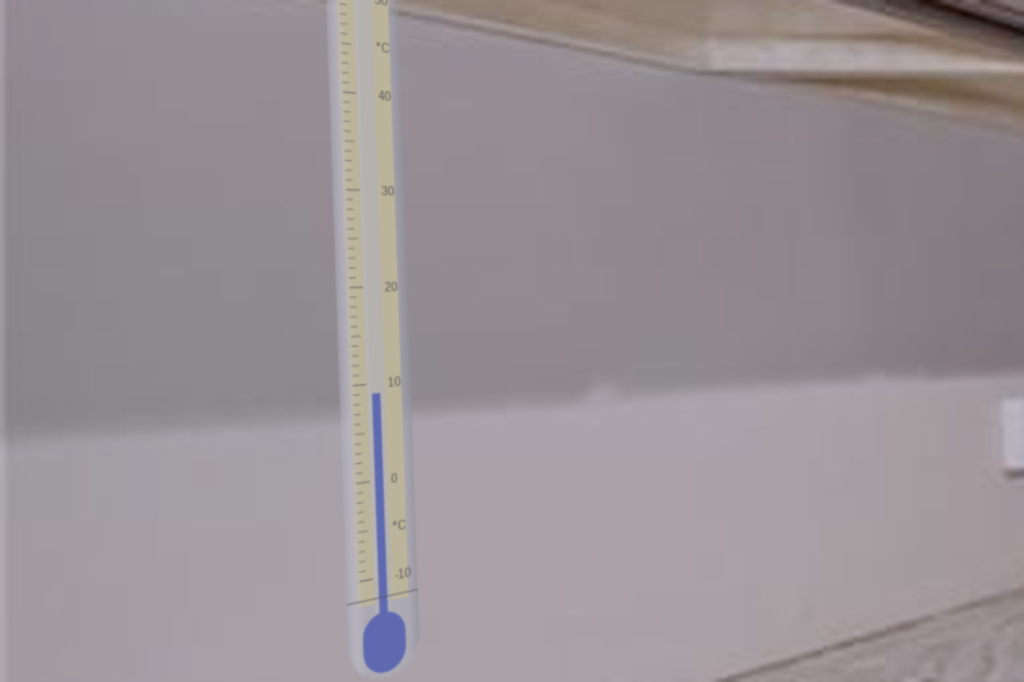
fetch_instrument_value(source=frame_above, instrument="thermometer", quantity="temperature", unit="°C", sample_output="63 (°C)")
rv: 9 (°C)
